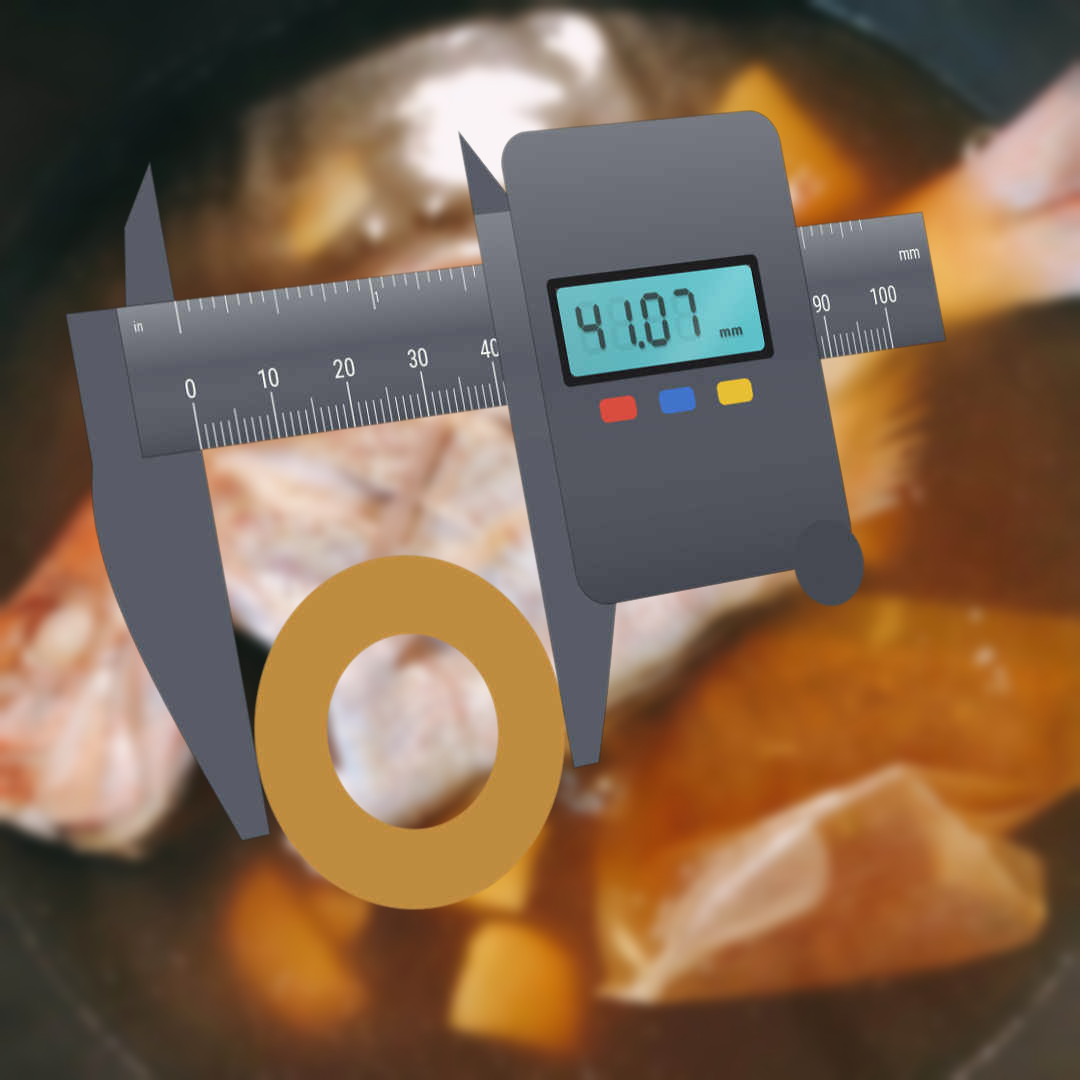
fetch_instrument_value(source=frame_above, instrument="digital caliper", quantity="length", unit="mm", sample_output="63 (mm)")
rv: 41.07 (mm)
